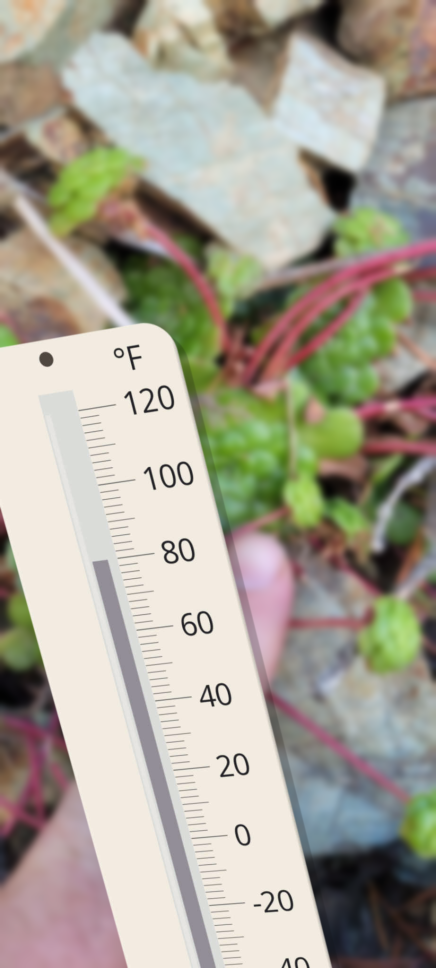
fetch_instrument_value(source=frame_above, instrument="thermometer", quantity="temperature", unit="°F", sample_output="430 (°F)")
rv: 80 (°F)
